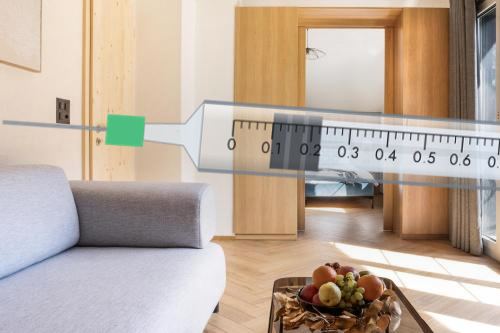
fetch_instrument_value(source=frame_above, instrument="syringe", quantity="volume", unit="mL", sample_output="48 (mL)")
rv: 0.1 (mL)
